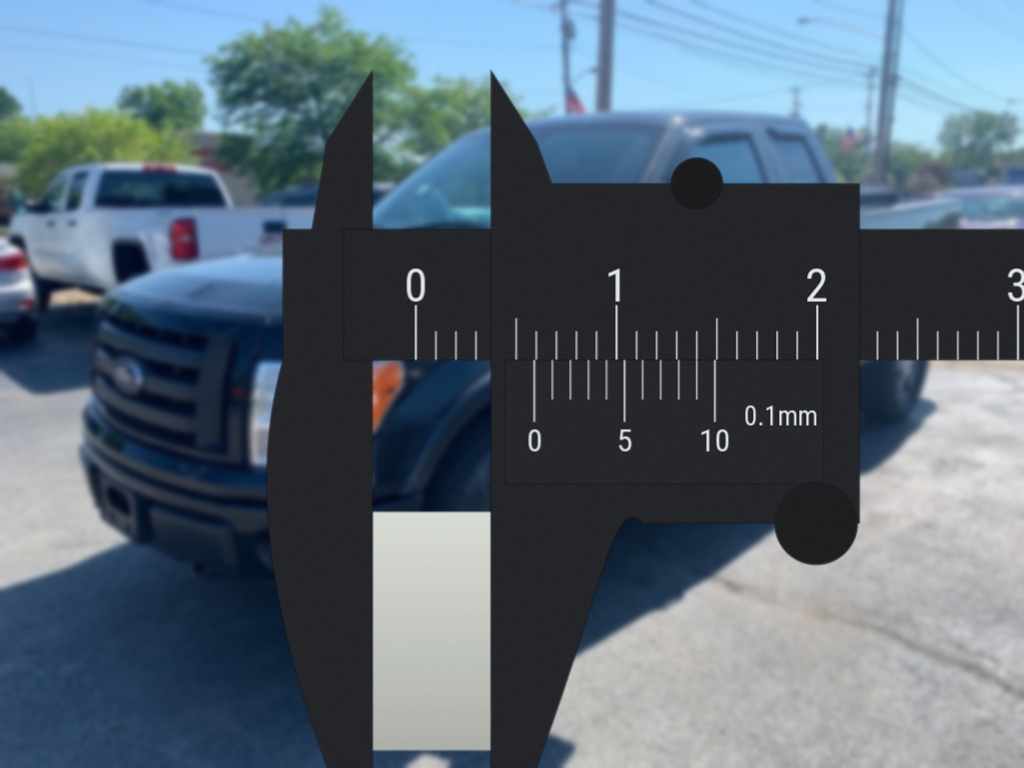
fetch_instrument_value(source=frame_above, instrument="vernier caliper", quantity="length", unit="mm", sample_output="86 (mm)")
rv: 5.9 (mm)
